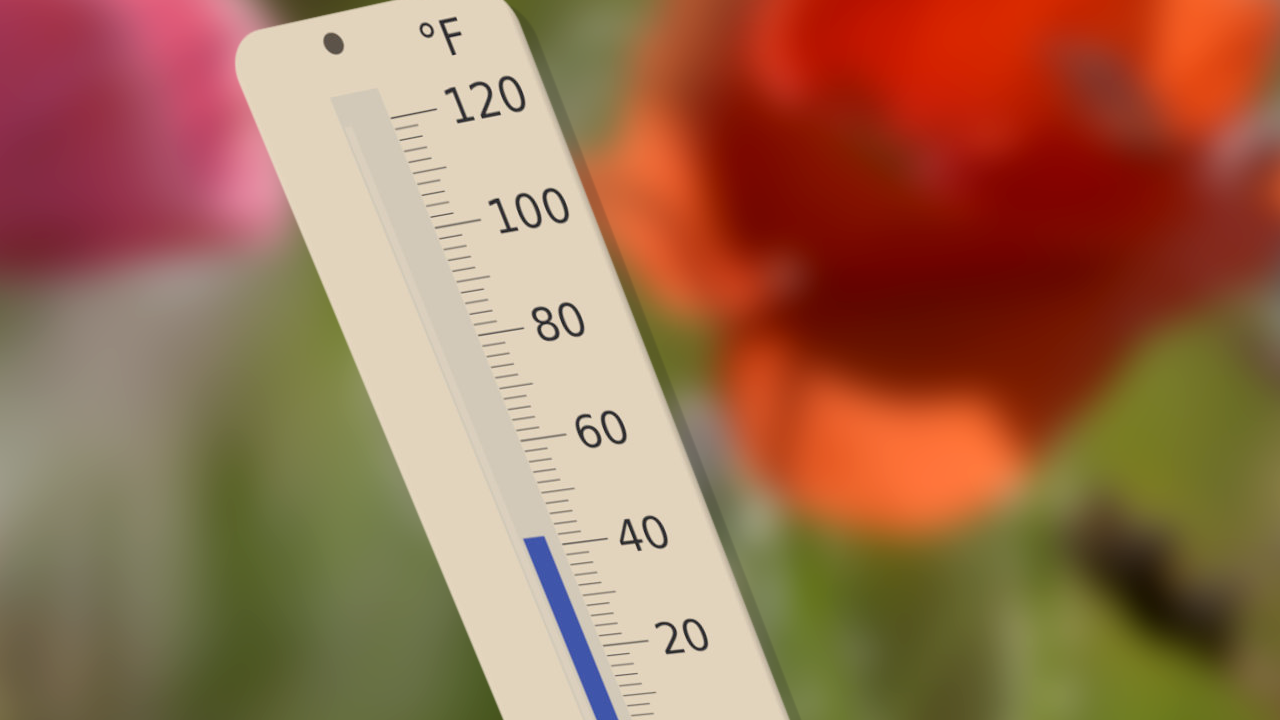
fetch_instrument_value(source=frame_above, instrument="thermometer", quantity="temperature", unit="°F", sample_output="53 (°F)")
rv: 42 (°F)
